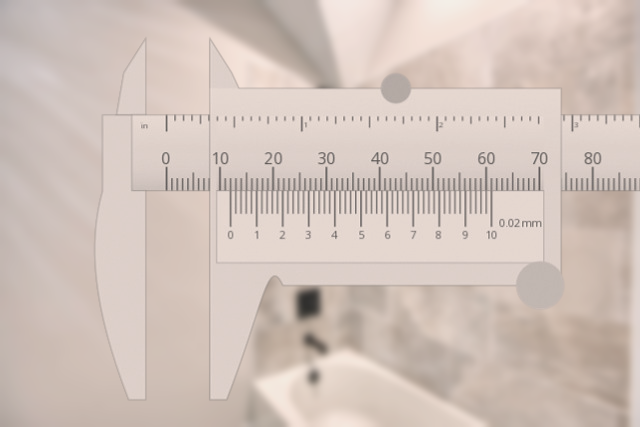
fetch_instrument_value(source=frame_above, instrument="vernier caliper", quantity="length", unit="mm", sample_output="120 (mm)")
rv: 12.0 (mm)
